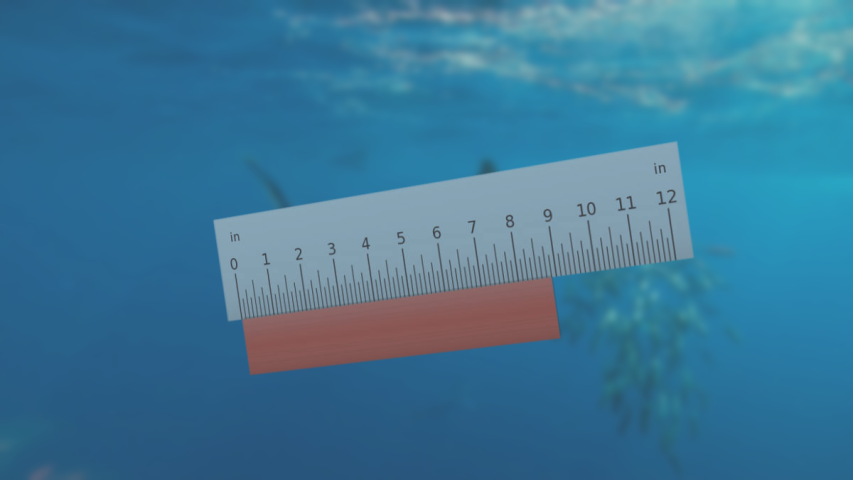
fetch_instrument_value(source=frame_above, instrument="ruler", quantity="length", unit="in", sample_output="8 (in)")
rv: 8.875 (in)
